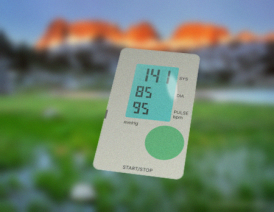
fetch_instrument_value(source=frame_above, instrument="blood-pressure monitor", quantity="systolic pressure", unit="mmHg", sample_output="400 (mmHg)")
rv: 141 (mmHg)
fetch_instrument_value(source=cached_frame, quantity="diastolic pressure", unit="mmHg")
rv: 85 (mmHg)
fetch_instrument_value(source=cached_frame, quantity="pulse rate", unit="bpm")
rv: 95 (bpm)
